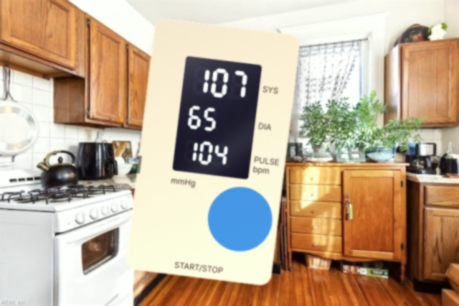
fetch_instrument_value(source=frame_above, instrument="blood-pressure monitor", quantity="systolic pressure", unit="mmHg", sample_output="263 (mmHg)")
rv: 107 (mmHg)
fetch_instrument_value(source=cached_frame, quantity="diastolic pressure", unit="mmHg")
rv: 65 (mmHg)
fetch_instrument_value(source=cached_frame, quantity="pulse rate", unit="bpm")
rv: 104 (bpm)
